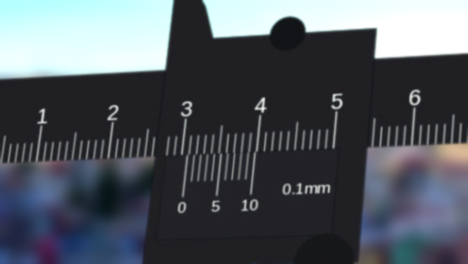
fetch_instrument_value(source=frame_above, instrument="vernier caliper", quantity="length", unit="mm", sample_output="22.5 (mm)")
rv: 30.8 (mm)
